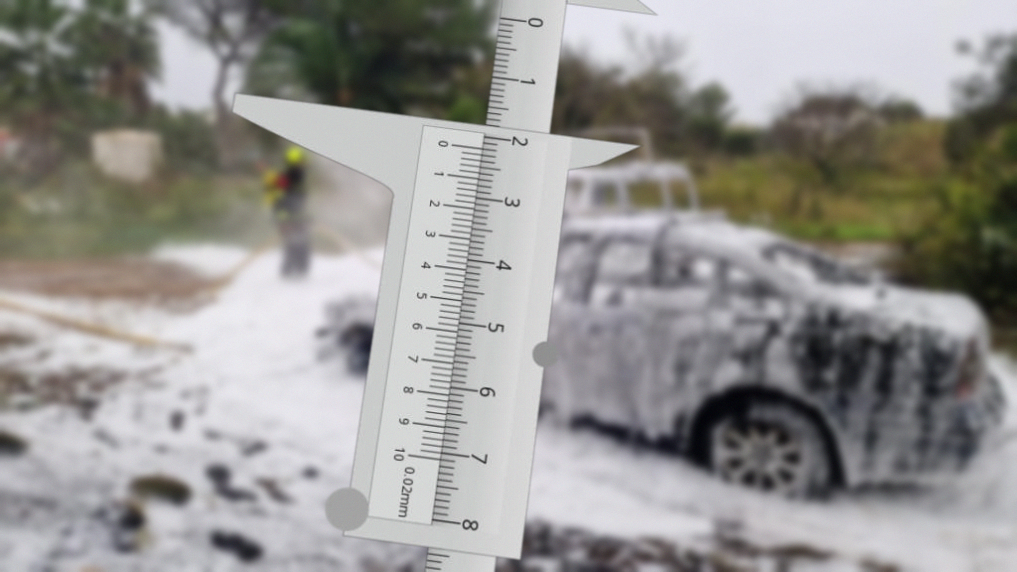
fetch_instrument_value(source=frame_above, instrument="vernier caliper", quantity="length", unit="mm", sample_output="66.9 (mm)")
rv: 22.0 (mm)
